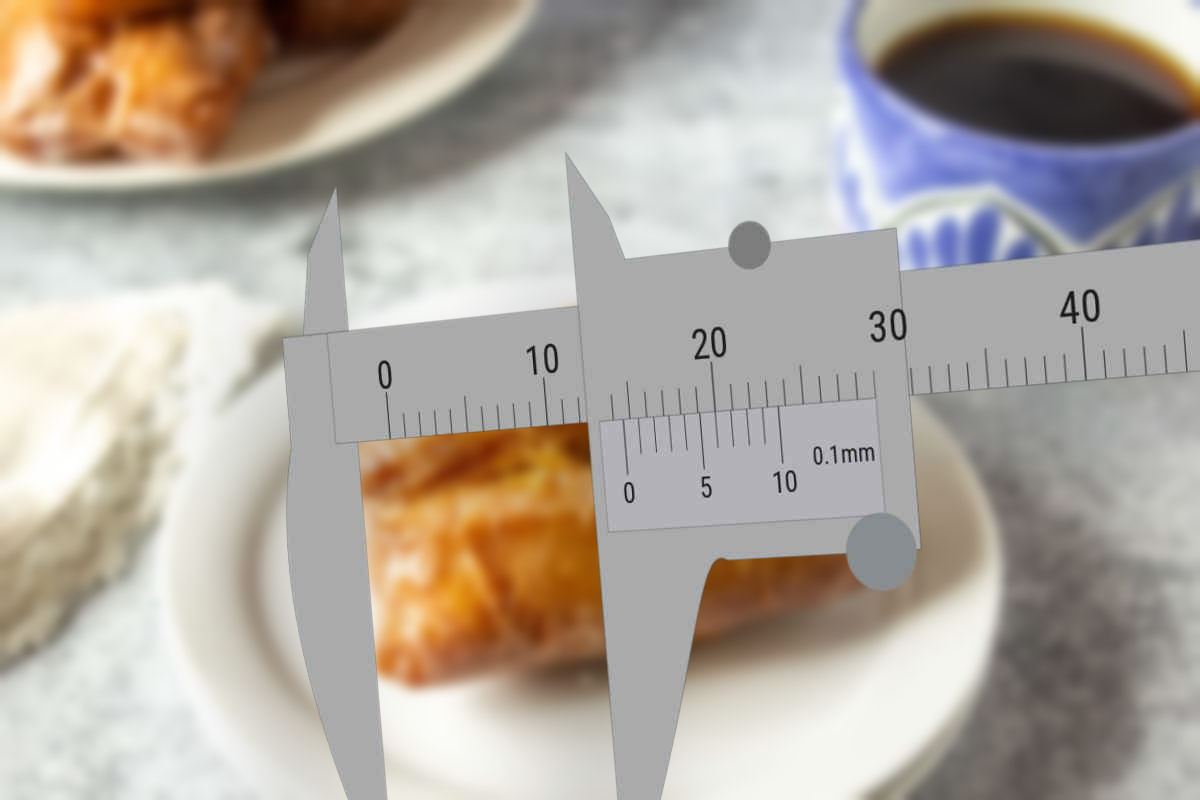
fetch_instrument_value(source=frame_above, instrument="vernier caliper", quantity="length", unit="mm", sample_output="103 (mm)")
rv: 14.6 (mm)
